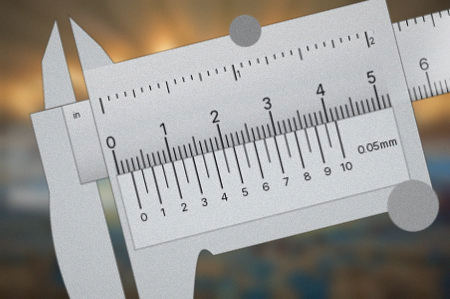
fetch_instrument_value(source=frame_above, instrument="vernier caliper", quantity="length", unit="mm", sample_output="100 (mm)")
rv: 2.4 (mm)
